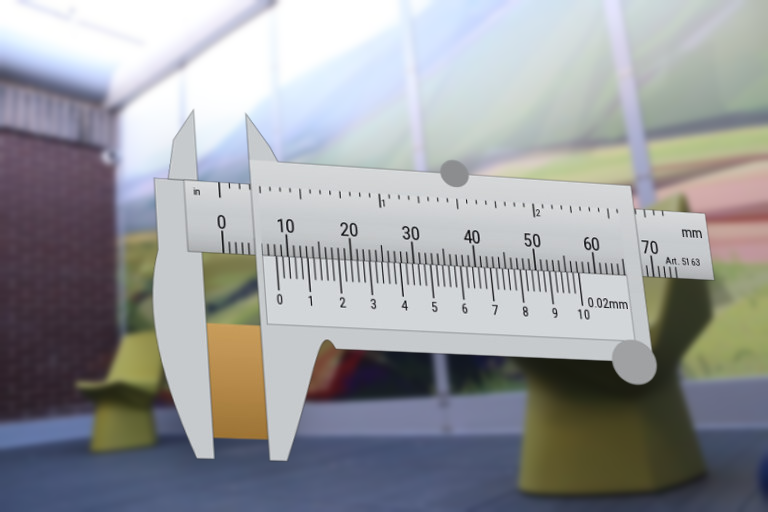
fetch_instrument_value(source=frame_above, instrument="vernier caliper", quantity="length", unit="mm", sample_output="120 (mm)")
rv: 8.2 (mm)
